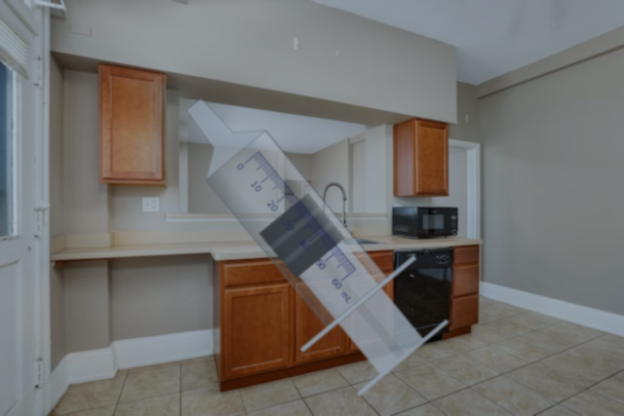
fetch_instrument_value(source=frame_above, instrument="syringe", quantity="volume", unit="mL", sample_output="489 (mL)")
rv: 25 (mL)
